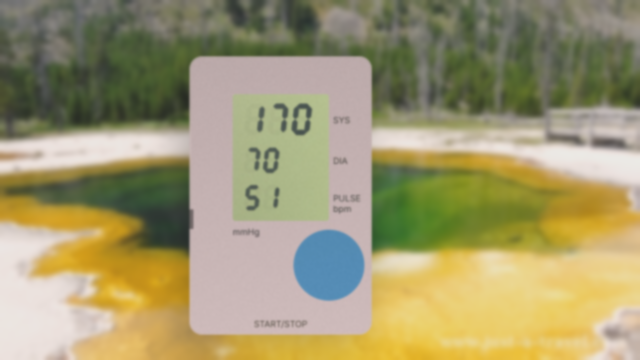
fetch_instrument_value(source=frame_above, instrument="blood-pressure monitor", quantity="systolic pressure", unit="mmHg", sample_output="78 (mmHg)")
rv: 170 (mmHg)
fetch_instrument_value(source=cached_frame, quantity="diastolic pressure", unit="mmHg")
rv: 70 (mmHg)
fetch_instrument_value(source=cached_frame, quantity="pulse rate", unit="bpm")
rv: 51 (bpm)
